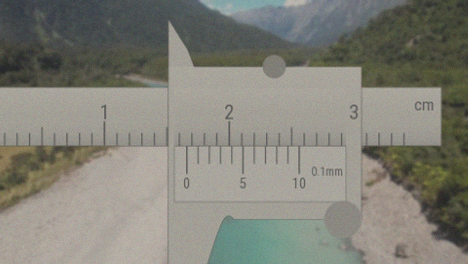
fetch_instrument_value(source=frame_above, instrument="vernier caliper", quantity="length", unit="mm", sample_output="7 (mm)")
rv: 16.6 (mm)
